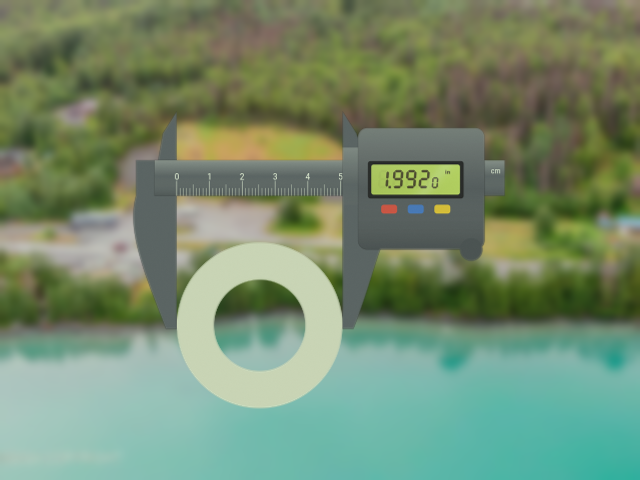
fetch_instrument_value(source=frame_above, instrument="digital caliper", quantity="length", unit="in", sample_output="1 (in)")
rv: 1.9920 (in)
